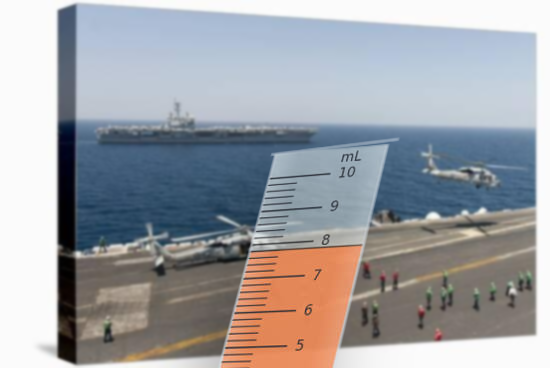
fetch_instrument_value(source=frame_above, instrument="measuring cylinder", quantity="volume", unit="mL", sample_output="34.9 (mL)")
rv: 7.8 (mL)
